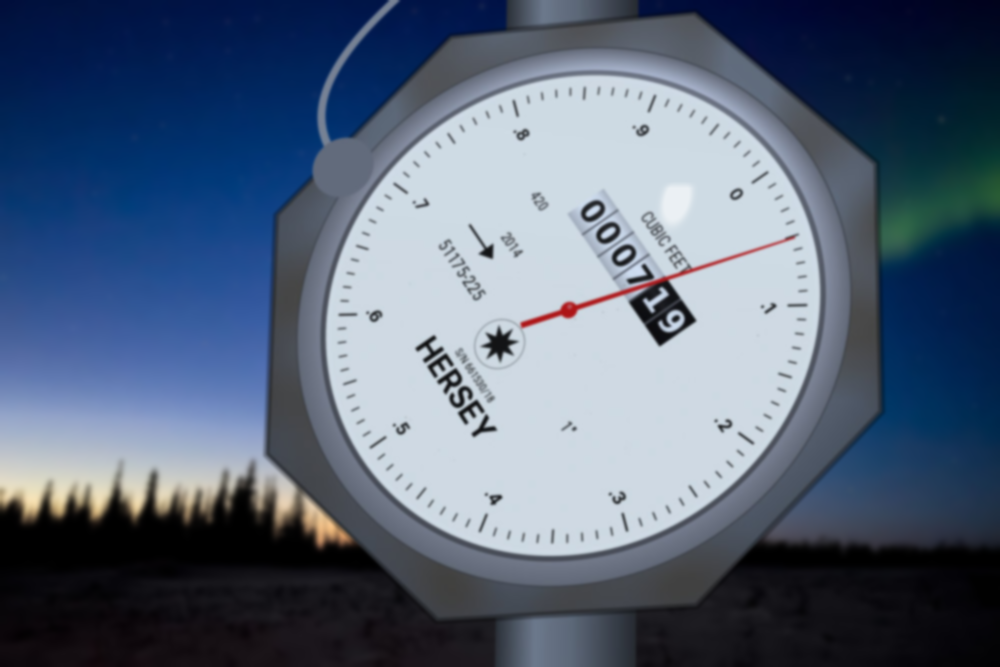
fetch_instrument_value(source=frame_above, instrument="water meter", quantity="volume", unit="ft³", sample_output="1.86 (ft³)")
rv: 719.05 (ft³)
